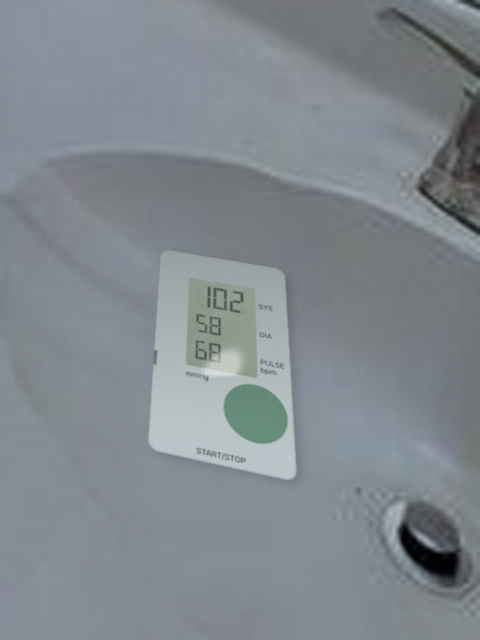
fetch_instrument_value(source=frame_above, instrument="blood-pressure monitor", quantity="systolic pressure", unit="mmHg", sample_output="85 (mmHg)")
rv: 102 (mmHg)
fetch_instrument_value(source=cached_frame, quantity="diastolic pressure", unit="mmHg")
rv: 58 (mmHg)
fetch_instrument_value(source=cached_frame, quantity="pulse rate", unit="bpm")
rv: 68 (bpm)
